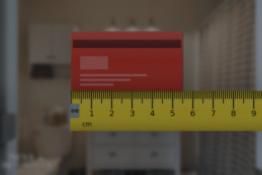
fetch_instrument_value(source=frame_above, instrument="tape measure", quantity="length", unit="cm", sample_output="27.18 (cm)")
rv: 5.5 (cm)
